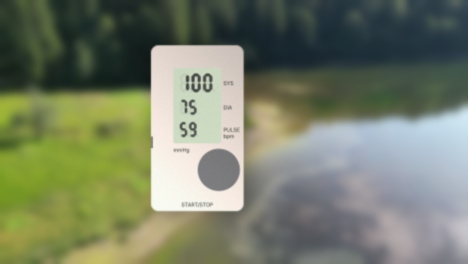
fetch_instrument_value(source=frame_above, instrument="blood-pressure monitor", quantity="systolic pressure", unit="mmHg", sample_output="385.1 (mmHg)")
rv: 100 (mmHg)
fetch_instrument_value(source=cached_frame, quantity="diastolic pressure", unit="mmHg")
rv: 75 (mmHg)
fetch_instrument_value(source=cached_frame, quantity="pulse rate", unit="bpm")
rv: 59 (bpm)
